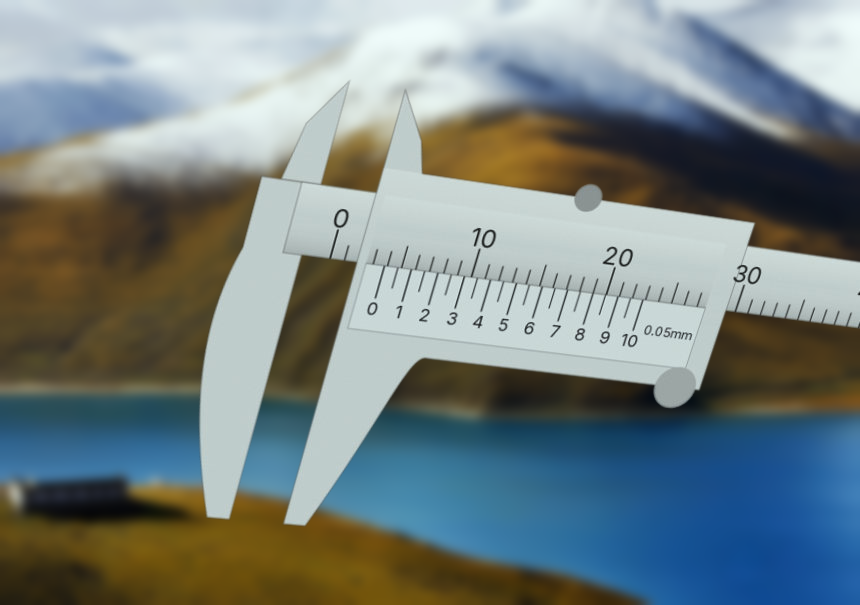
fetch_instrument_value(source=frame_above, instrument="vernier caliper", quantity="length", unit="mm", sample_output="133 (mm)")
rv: 3.8 (mm)
